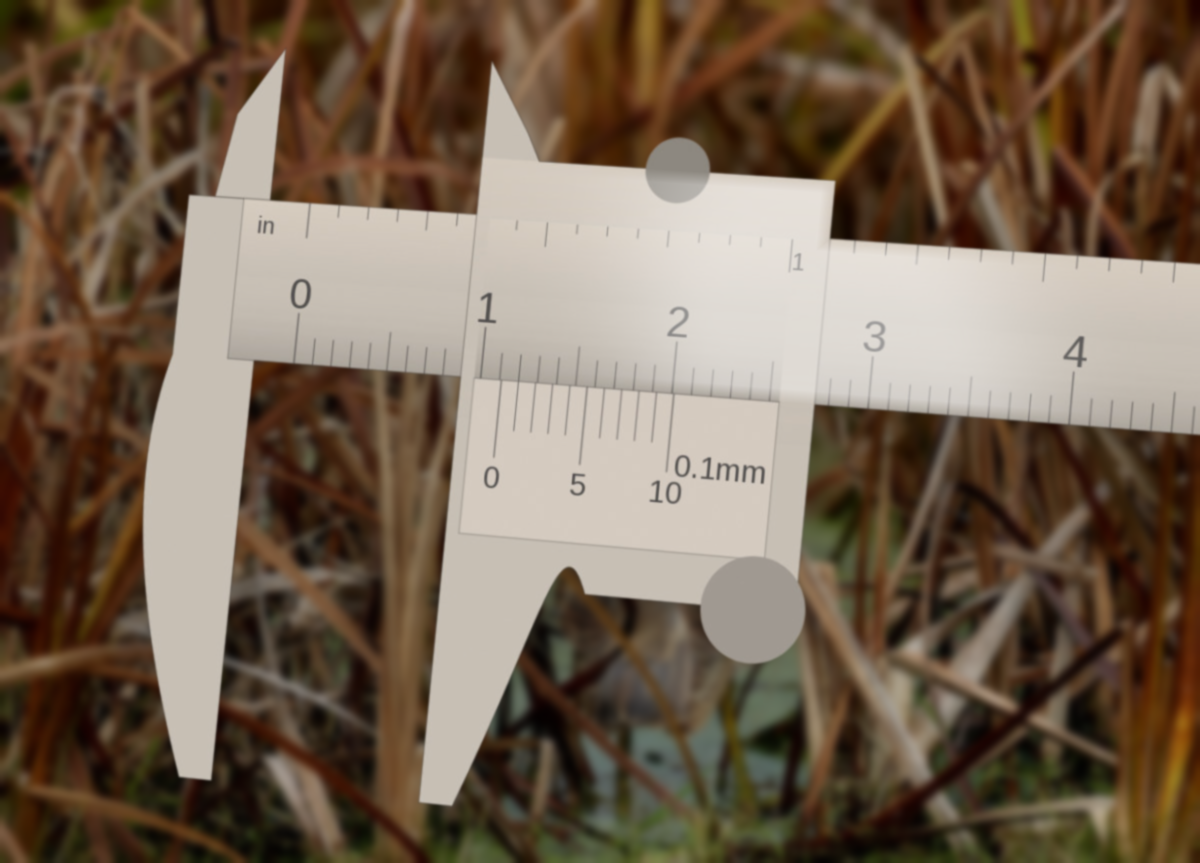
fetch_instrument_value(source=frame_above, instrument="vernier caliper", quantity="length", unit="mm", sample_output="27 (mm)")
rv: 11.1 (mm)
